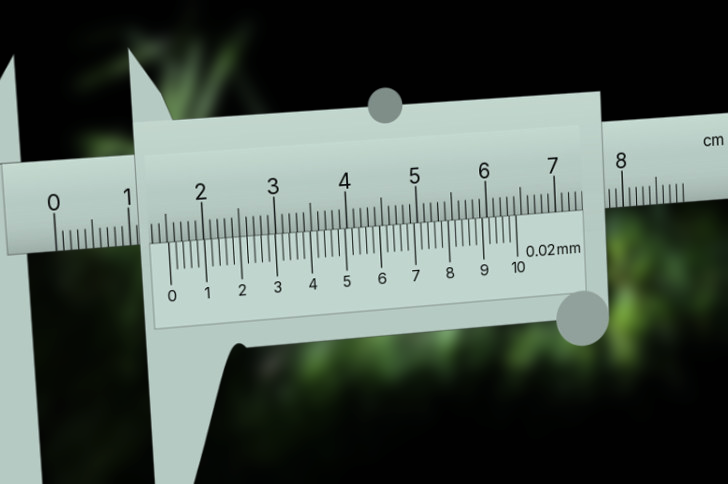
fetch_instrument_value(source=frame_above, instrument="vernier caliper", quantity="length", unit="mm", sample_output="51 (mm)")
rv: 15.2 (mm)
